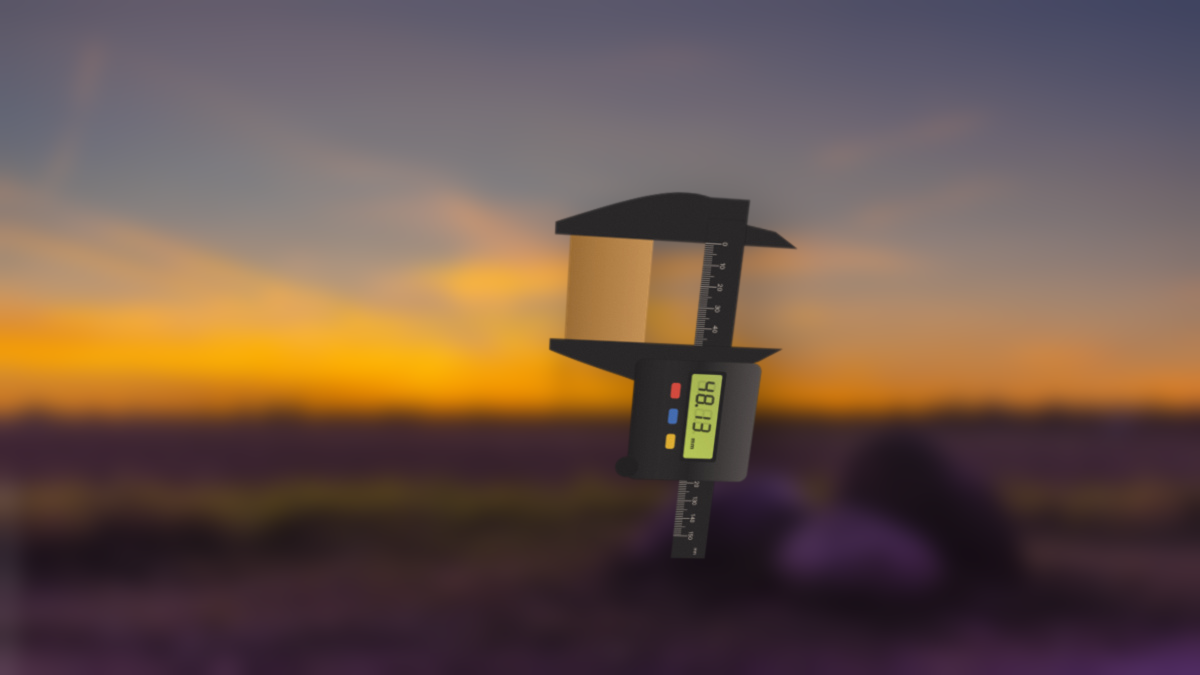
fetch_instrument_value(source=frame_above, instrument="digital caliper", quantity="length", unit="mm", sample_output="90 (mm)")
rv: 48.13 (mm)
